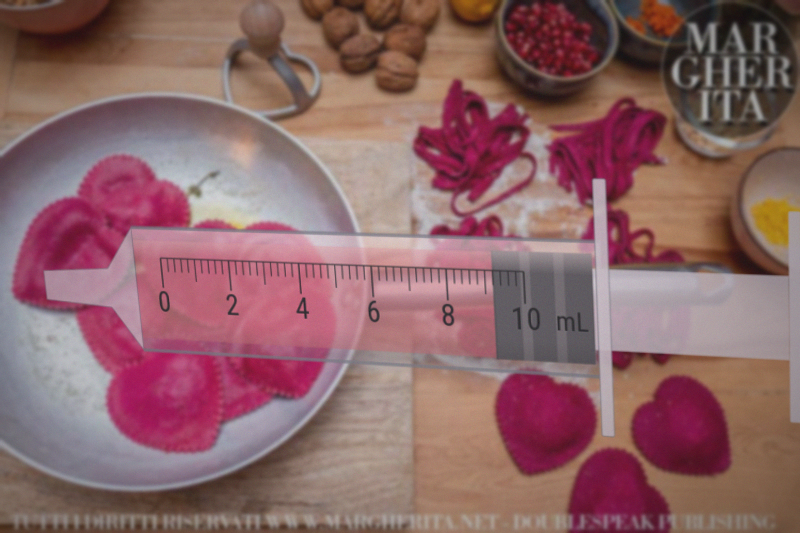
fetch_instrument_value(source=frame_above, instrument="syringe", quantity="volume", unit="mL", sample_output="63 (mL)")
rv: 9.2 (mL)
